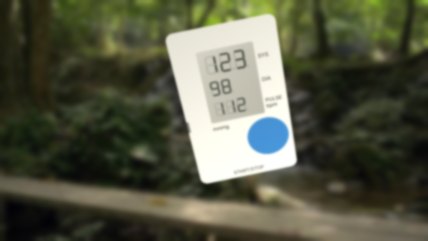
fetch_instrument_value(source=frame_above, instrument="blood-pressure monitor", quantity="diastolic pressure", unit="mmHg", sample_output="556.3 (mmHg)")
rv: 98 (mmHg)
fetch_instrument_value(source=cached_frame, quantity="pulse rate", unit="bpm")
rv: 112 (bpm)
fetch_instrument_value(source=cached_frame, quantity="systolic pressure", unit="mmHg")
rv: 123 (mmHg)
